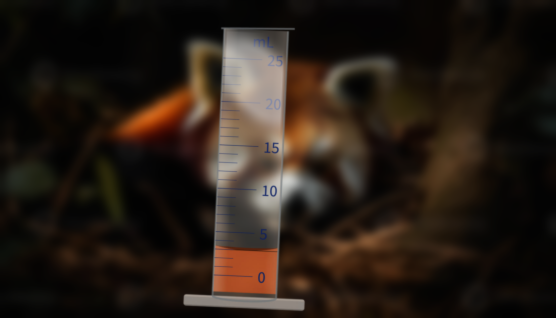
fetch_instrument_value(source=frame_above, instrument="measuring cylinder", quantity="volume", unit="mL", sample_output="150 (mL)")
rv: 3 (mL)
